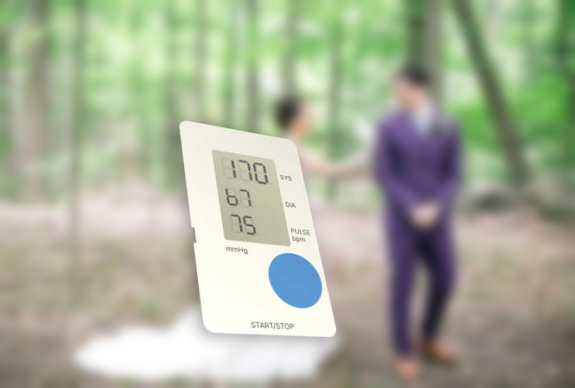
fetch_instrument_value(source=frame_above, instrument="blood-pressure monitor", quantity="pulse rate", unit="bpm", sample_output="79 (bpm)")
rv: 75 (bpm)
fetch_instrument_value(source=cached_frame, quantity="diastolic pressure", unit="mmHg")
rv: 67 (mmHg)
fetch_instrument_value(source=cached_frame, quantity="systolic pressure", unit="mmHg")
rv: 170 (mmHg)
